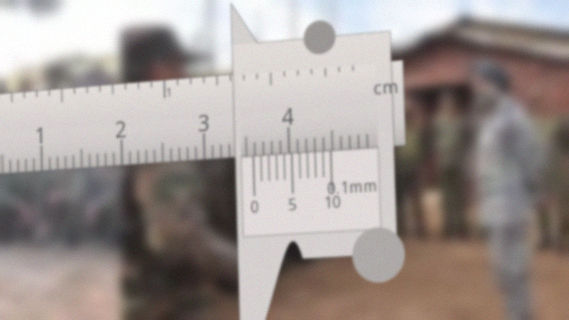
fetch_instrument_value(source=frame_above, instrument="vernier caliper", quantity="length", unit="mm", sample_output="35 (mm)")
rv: 35.8 (mm)
